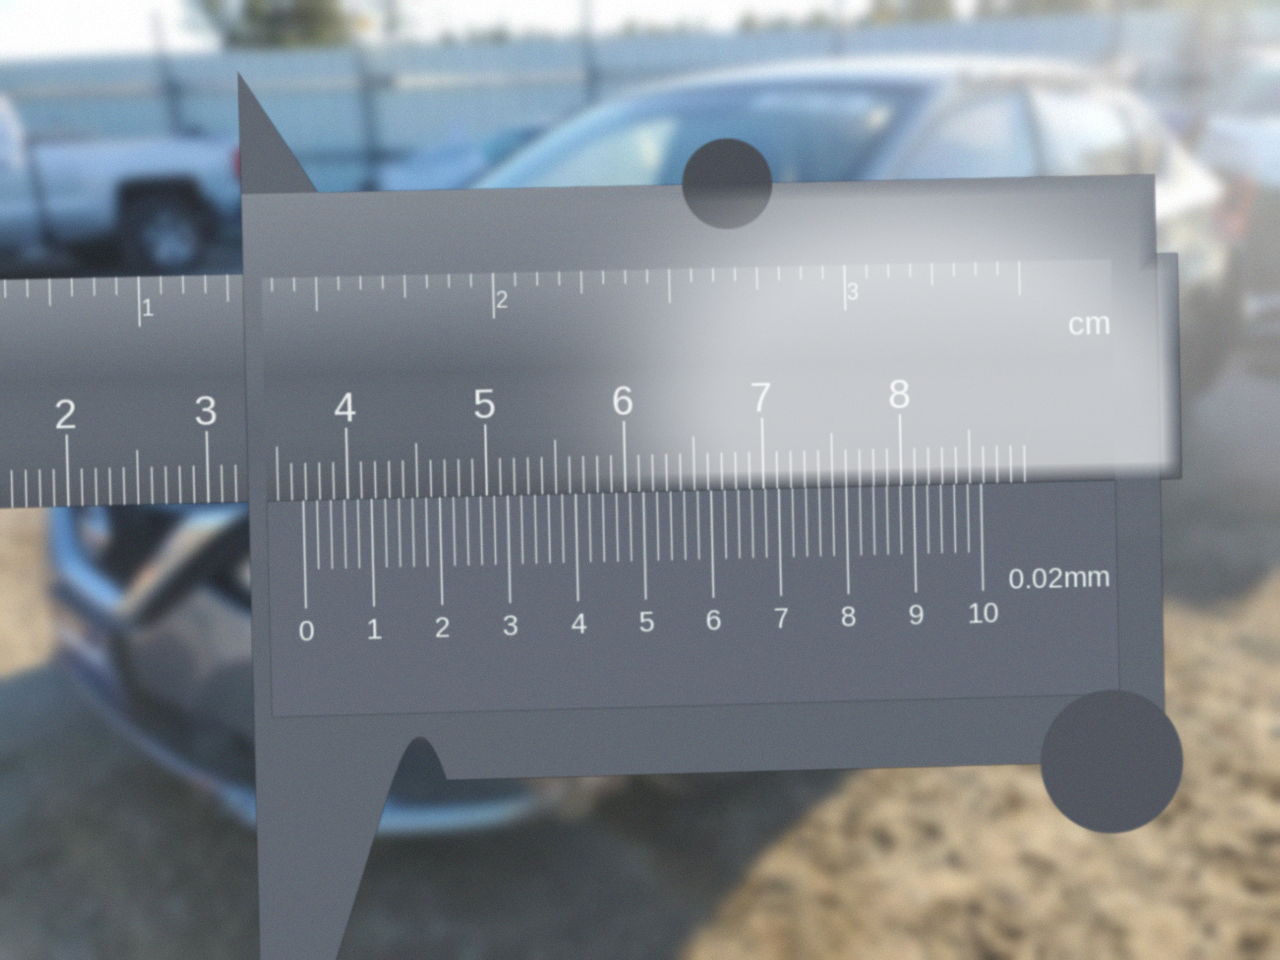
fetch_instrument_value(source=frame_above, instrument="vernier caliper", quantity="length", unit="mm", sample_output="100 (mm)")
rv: 36.8 (mm)
